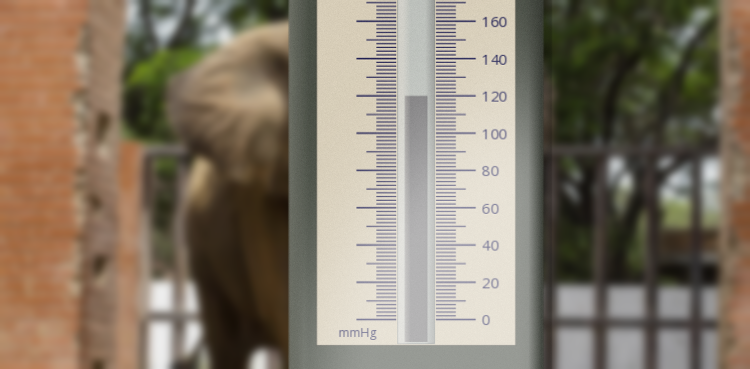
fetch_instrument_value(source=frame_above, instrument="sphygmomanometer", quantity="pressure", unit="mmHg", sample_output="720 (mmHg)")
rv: 120 (mmHg)
